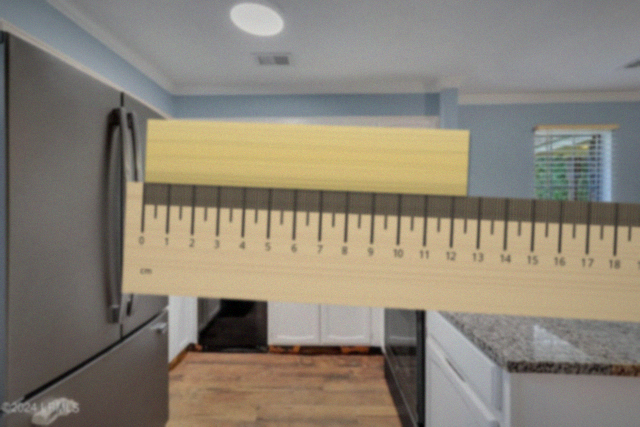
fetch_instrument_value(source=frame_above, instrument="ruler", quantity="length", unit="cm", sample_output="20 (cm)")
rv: 12.5 (cm)
